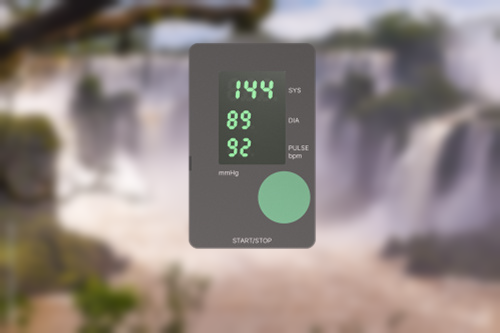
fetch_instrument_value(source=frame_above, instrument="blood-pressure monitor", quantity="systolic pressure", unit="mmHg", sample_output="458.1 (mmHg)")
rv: 144 (mmHg)
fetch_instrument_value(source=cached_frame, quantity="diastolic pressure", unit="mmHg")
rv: 89 (mmHg)
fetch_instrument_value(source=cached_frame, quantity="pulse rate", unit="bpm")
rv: 92 (bpm)
